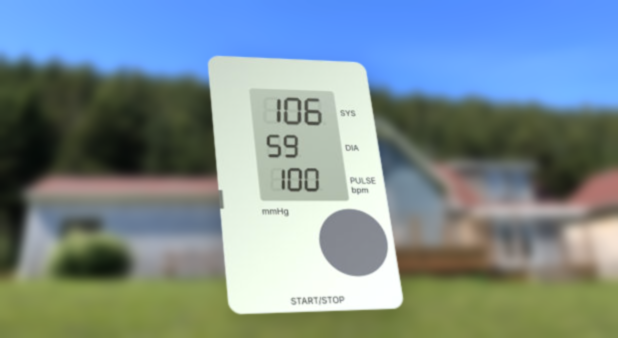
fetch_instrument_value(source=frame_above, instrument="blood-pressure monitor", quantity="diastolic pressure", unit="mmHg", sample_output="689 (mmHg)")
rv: 59 (mmHg)
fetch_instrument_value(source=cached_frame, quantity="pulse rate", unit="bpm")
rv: 100 (bpm)
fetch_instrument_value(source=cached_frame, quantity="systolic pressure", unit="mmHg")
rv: 106 (mmHg)
